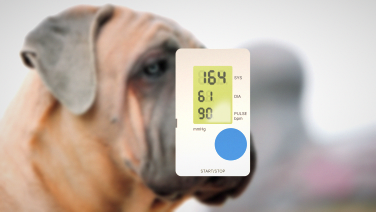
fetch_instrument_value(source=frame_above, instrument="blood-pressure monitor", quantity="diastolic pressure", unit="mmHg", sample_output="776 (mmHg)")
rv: 61 (mmHg)
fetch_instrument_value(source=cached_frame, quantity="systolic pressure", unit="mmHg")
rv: 164 (mmHg)
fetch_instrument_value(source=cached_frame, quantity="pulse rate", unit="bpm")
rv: 90 (bpm)
